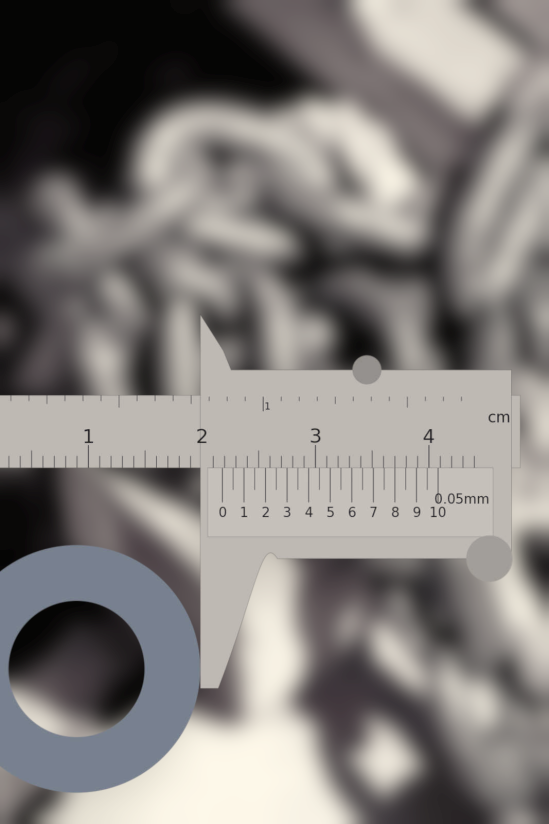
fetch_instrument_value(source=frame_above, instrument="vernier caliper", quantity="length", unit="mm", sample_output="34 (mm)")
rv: 21.8 (mm)
